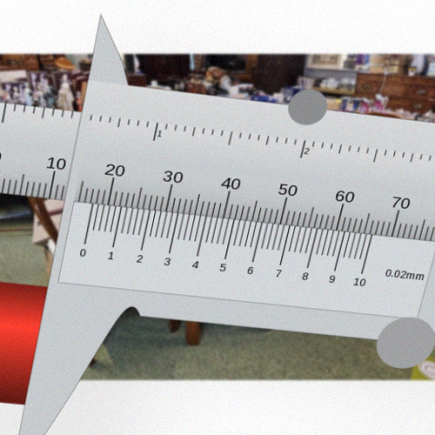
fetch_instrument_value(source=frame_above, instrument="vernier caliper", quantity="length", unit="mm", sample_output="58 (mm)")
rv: 17.4 (mm)
